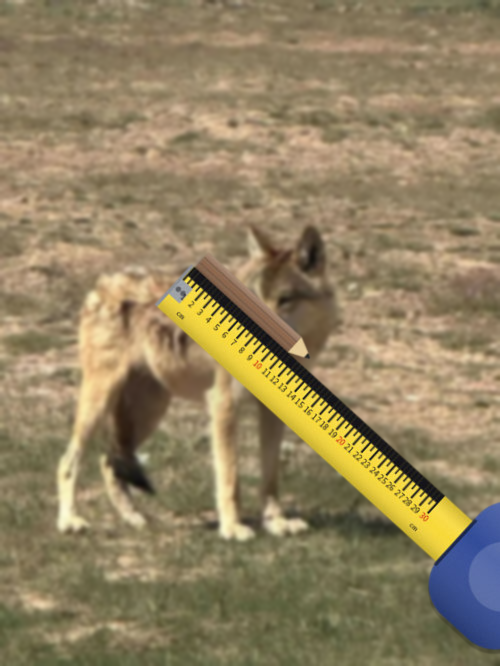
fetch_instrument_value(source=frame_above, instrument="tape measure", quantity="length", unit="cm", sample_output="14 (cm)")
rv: 13 (cm)
